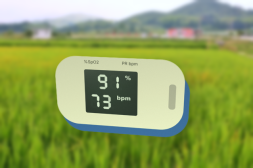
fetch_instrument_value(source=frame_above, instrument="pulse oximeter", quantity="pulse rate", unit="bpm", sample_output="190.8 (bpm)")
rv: 73 (bpm)
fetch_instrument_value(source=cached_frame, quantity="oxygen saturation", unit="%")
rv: 91 (%)
